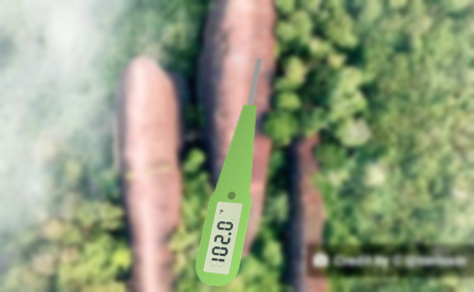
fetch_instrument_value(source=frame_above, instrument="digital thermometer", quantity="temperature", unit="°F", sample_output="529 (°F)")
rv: 102.0 (°F)
